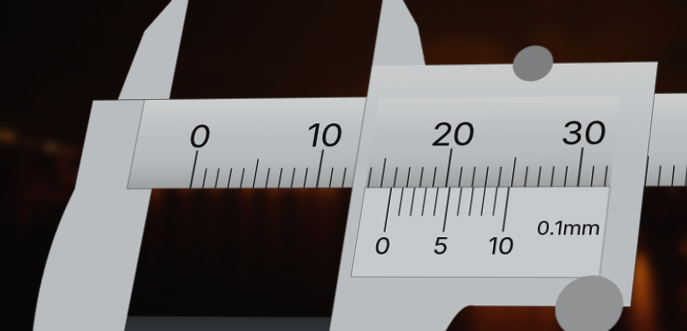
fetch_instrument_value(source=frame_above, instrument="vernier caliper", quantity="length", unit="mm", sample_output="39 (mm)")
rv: 15.8 (mm)
